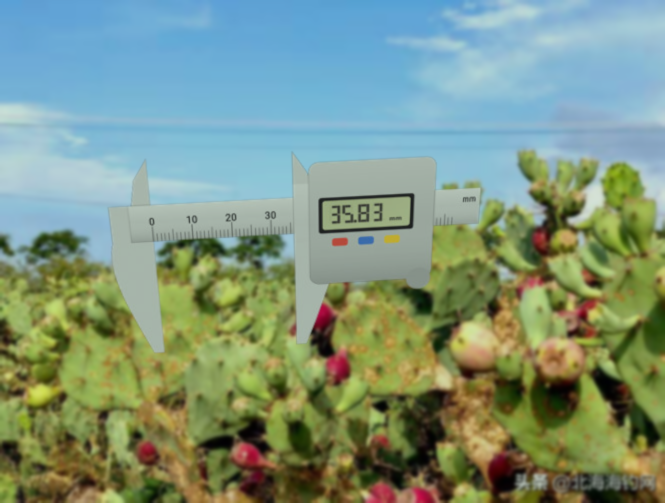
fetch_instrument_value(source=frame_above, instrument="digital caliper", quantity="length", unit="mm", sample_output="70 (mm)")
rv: 35.83 (mm)
